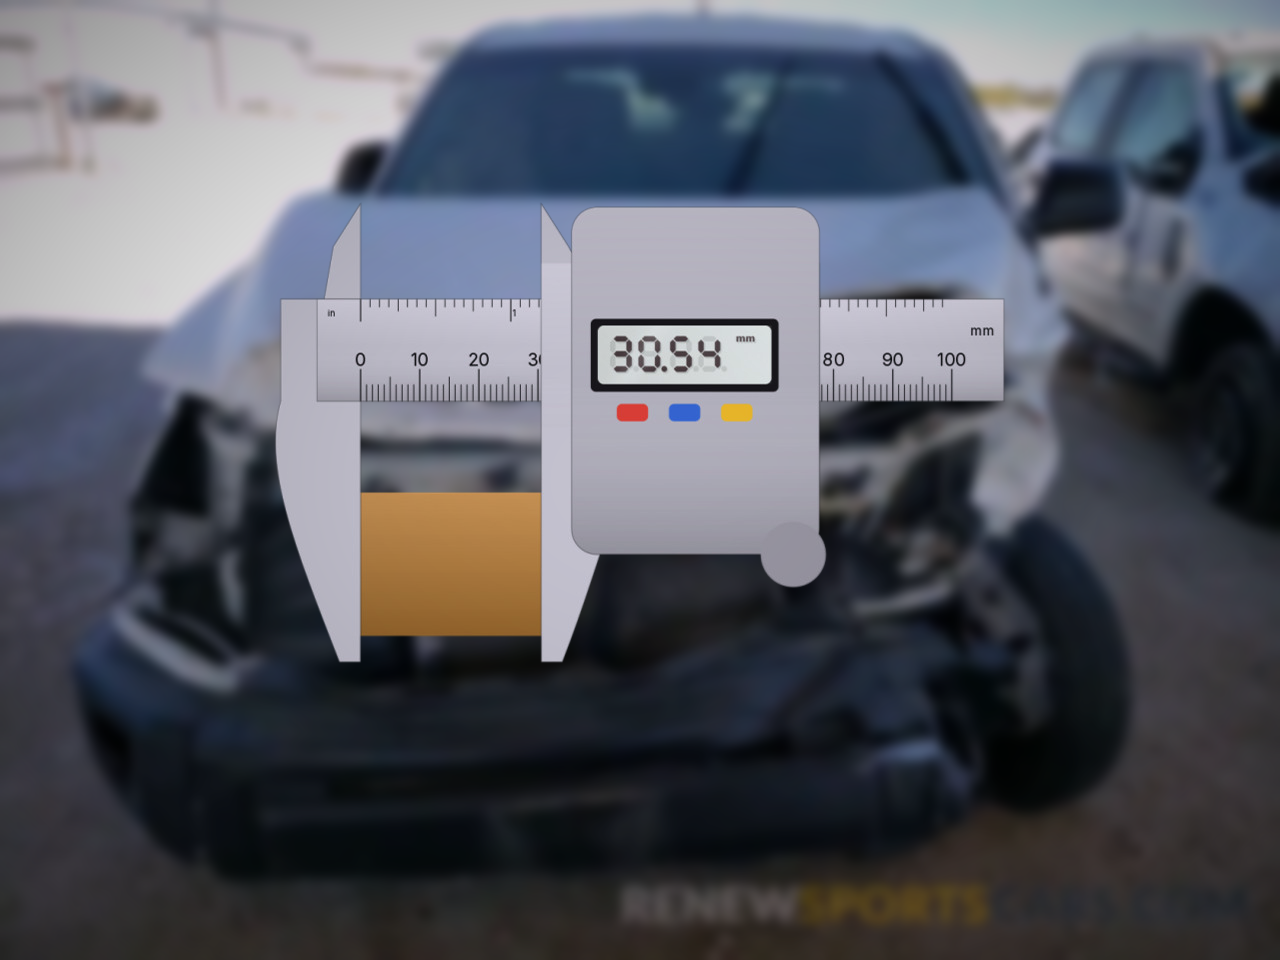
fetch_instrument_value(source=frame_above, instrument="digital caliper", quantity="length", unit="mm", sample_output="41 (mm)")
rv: 30.54 (mm)
